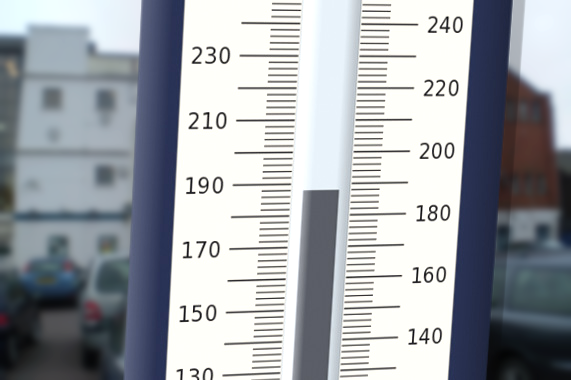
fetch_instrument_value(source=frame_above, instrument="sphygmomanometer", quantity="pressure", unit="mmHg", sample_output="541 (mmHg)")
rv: 188 (mmHg)
